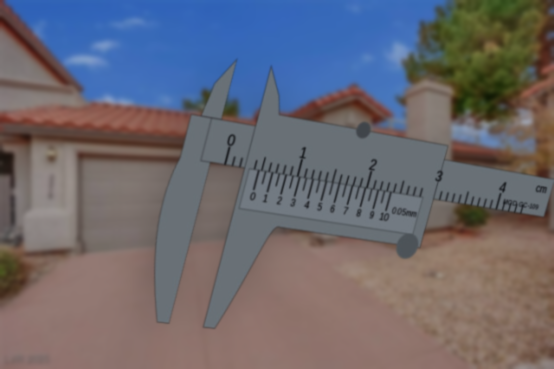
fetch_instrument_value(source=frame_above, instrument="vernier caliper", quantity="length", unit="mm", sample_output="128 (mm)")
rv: 4.6 (mm)
